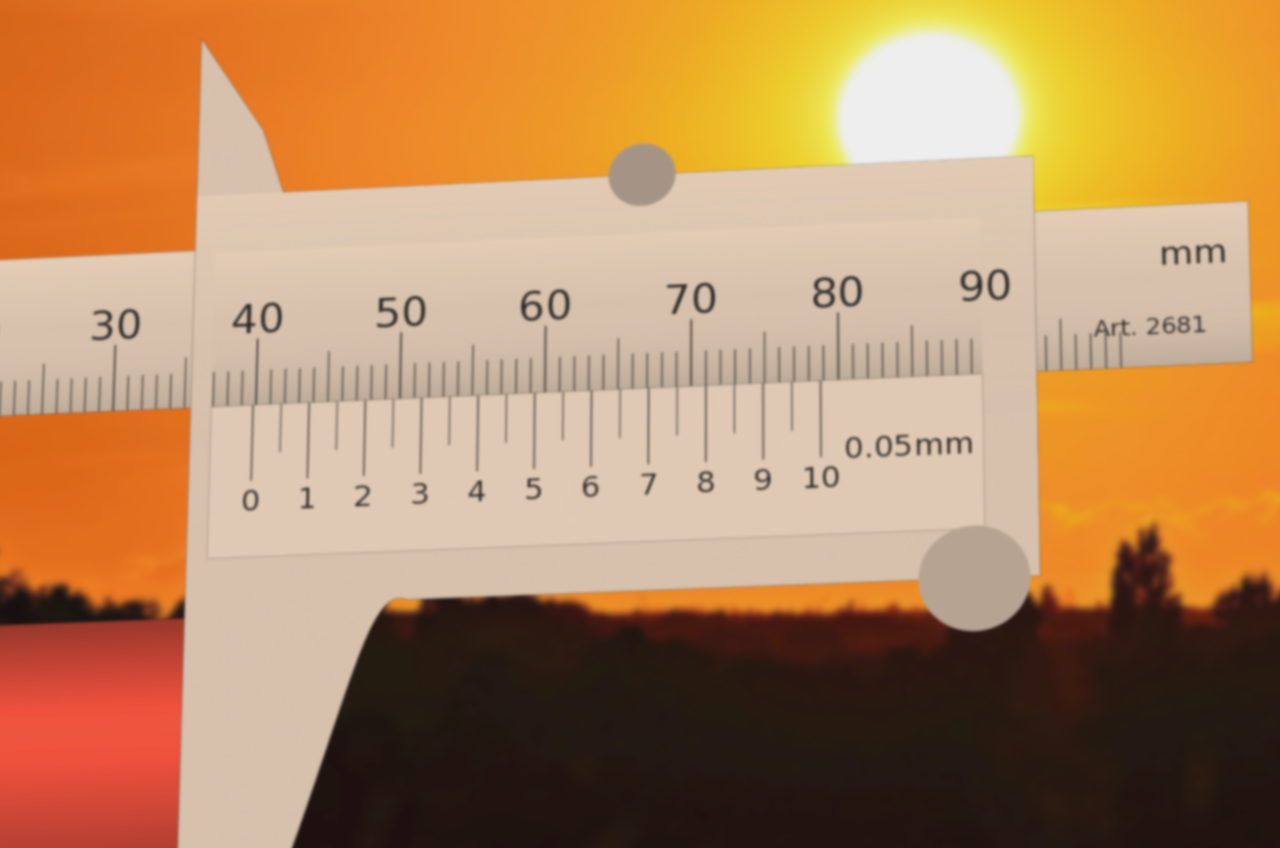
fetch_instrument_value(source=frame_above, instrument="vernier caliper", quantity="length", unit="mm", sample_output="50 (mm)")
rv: 39.8 (mm)
